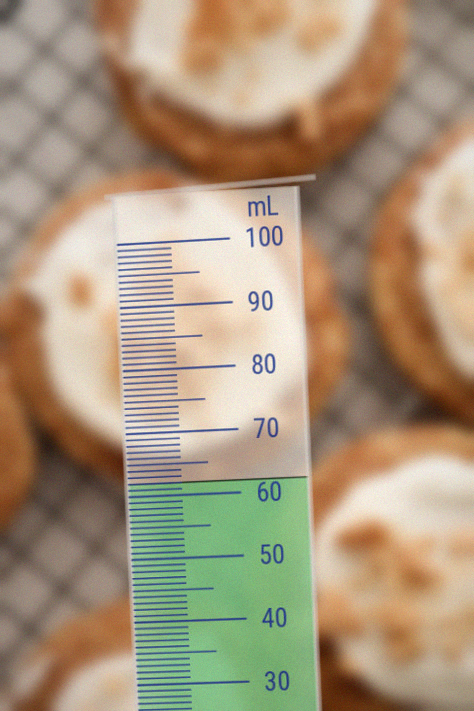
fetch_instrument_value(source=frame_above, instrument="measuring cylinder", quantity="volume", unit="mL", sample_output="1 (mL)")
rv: 62 (mL)
